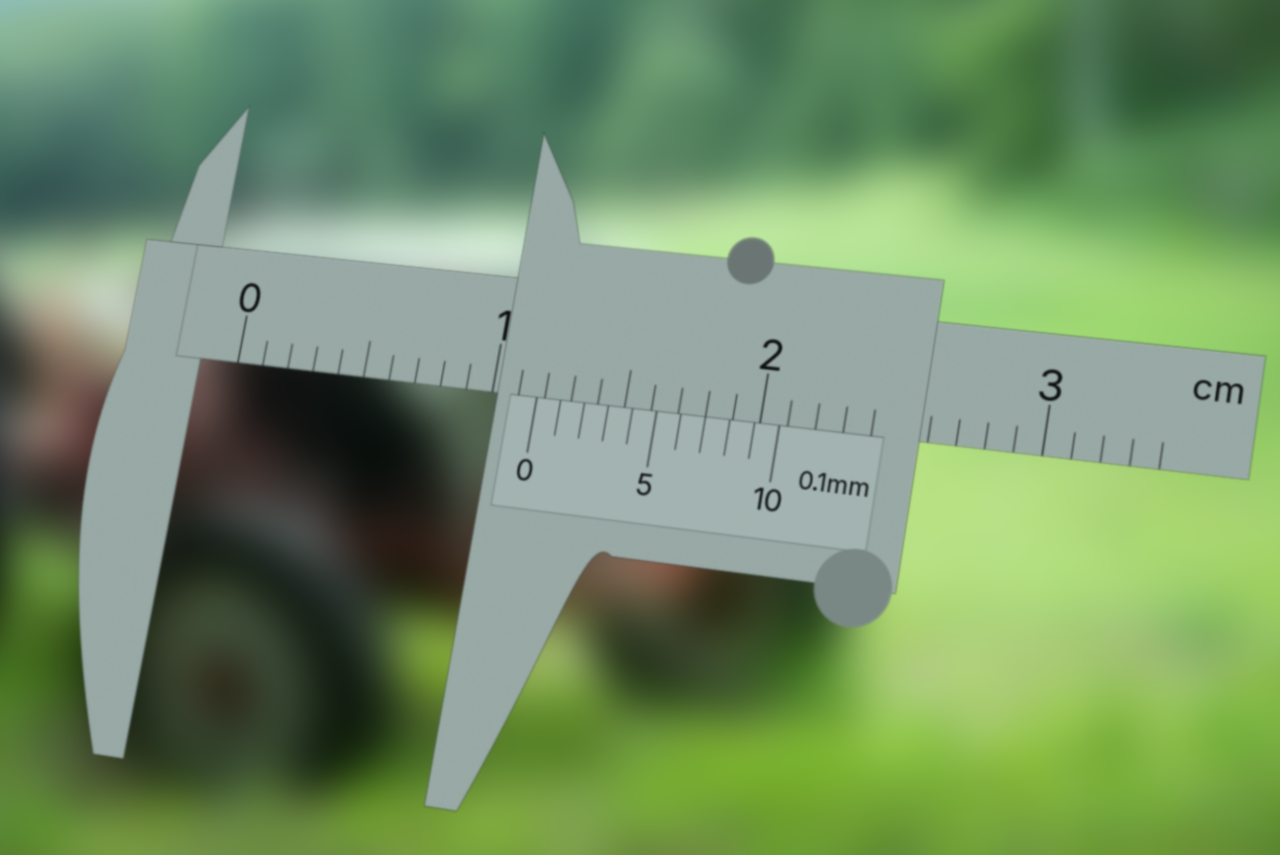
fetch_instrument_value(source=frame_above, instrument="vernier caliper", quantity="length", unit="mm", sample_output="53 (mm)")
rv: 11.7 (mm)
